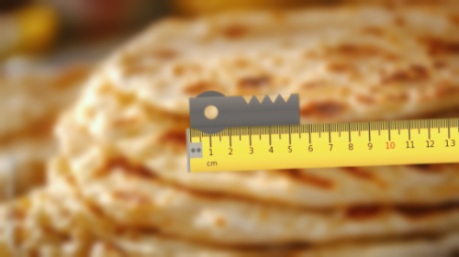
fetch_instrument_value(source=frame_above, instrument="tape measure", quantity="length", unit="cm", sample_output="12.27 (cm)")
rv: 5.5 (cm)
